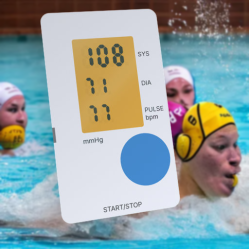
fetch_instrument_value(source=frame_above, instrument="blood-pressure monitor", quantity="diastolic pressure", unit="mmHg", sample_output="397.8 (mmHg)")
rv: 71 (mmHg)
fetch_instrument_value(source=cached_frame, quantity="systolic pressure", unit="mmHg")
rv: 108 (mmHg)
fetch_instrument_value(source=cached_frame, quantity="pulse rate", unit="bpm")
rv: 77 (bpm)
